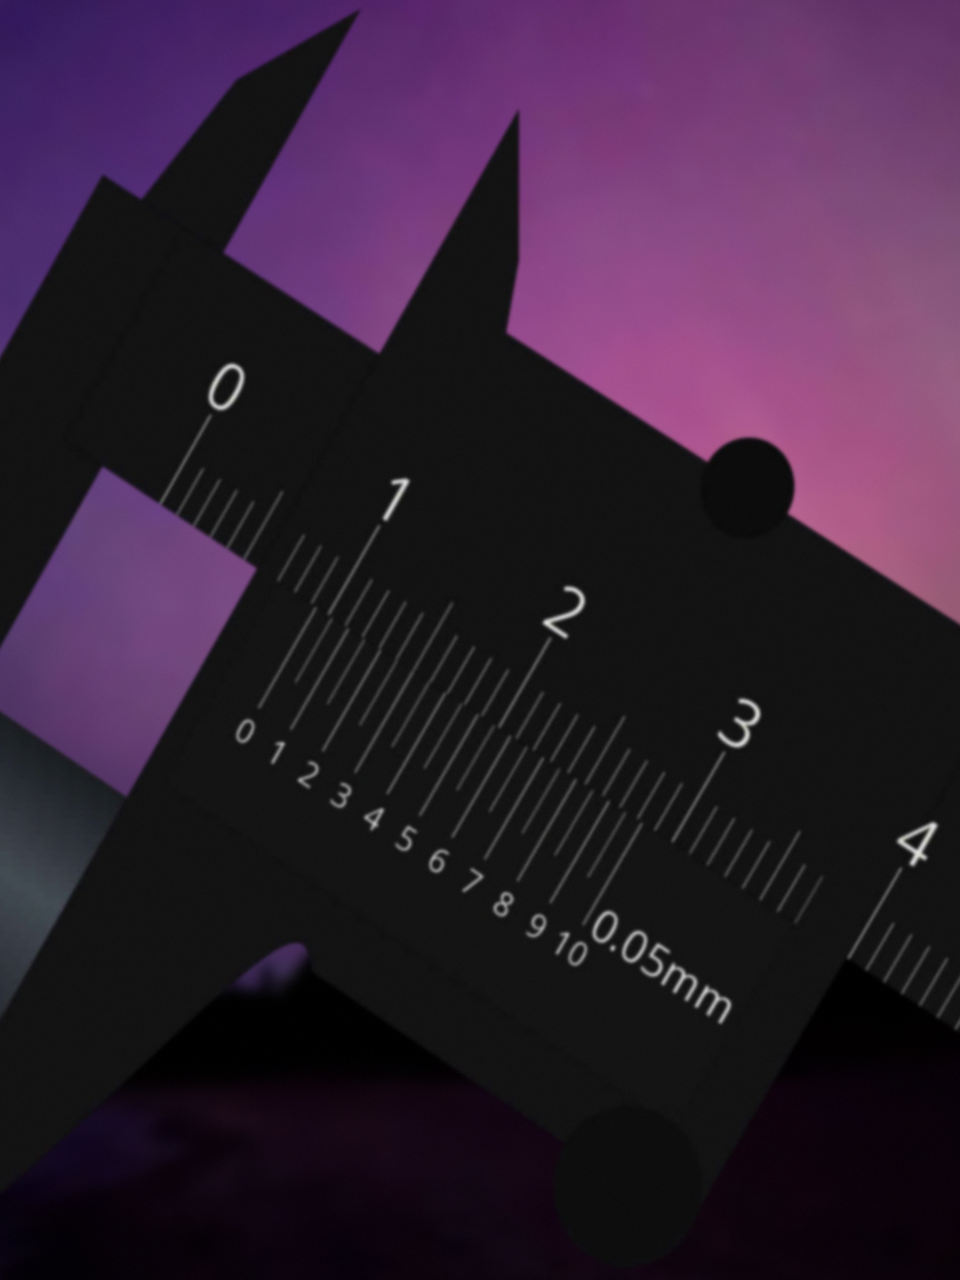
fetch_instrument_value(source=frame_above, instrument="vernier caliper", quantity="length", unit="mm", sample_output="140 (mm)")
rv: 9.3 (mm)
